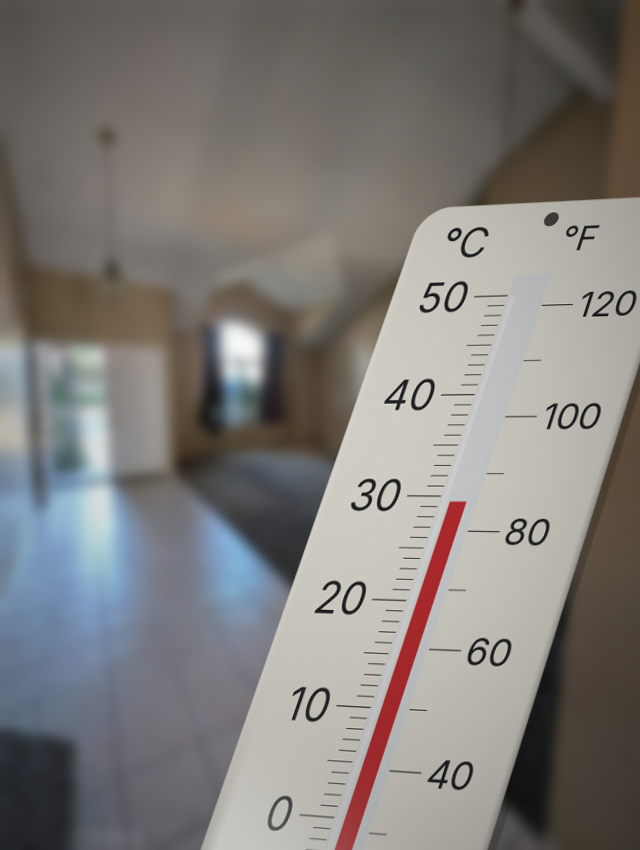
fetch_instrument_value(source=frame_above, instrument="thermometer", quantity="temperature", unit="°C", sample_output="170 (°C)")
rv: 29.5 (°C)
